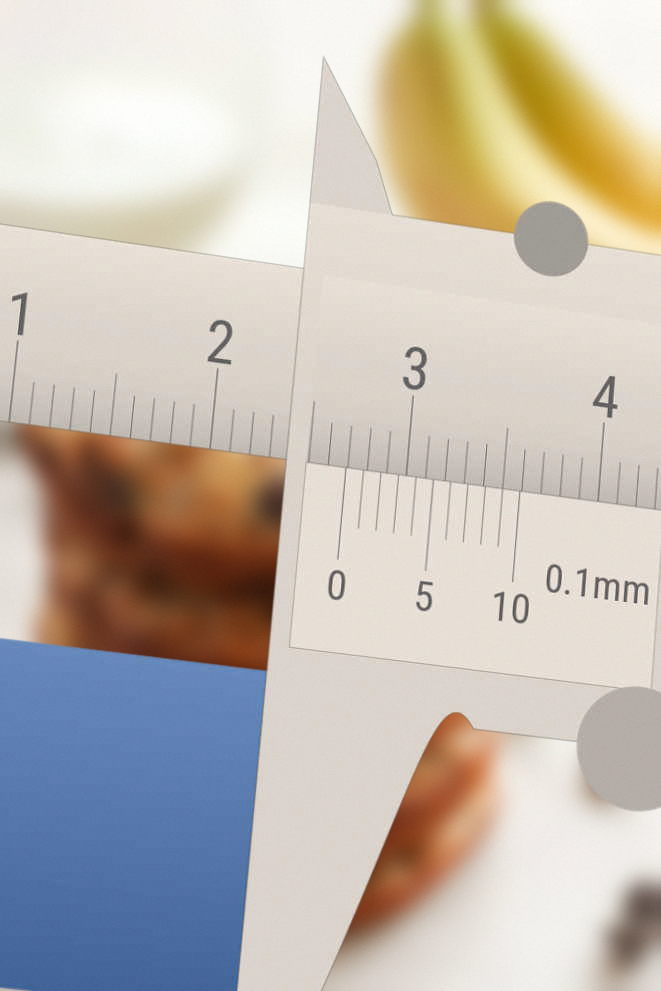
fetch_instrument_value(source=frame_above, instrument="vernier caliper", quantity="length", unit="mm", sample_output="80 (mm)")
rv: 26.9 (mm)
